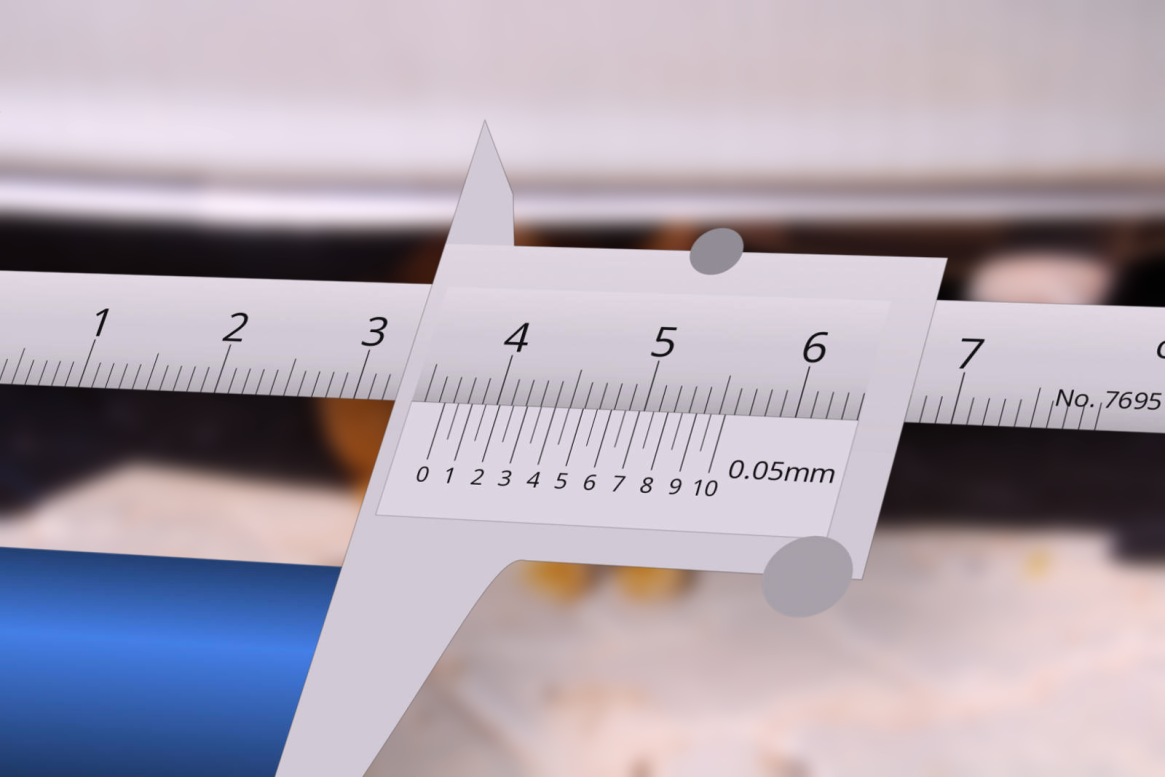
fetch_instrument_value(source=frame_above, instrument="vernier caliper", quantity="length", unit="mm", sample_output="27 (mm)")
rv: 36.4 (mm)
